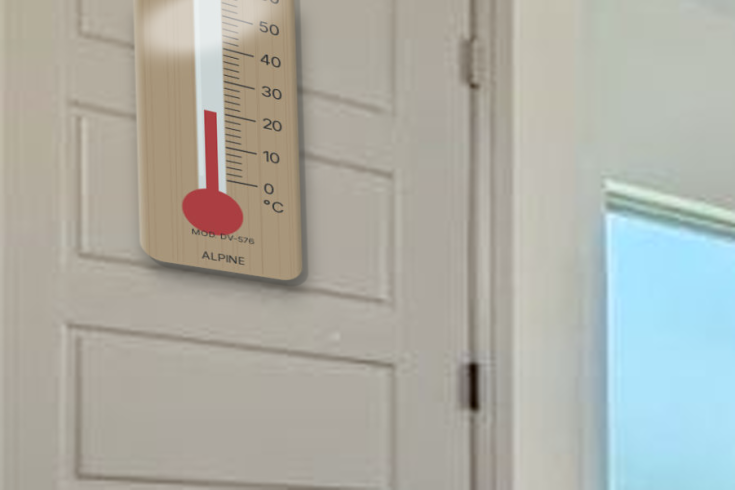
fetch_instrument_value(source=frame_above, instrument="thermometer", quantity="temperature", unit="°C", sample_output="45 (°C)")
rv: 20 (°C)
